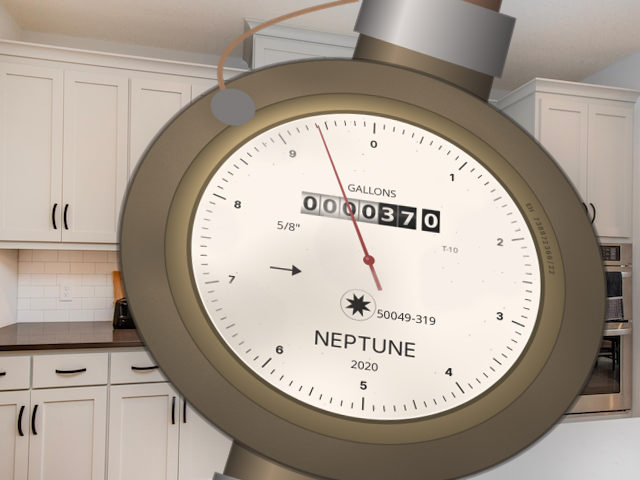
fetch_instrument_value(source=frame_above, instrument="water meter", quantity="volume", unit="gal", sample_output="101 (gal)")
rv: 369.4 (gal)
